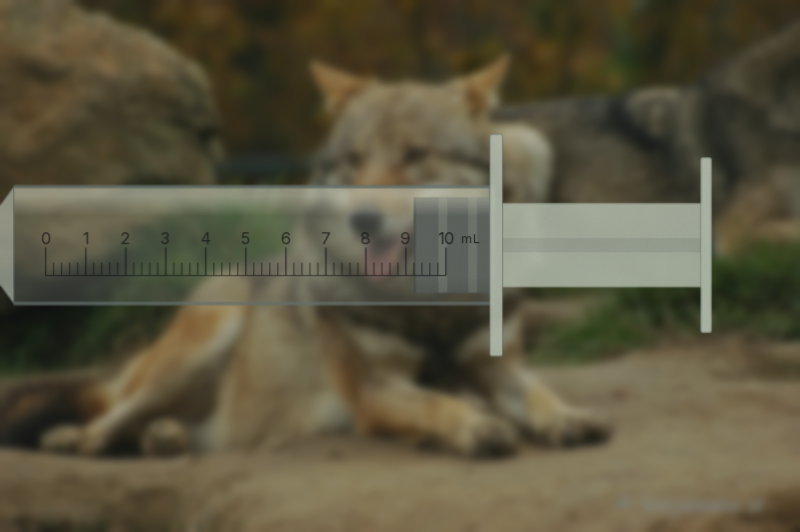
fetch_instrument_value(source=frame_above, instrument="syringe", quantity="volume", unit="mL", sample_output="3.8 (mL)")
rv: 9.2 (mL)
